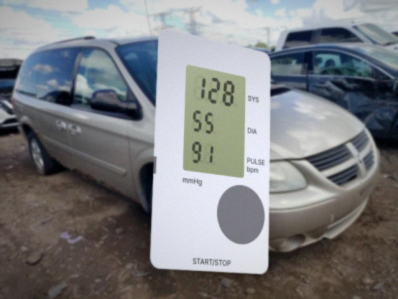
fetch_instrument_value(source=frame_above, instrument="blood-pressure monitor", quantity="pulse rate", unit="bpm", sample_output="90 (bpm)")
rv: 91 (bpm)
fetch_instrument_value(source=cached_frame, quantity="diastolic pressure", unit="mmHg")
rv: 55 (mmHg)
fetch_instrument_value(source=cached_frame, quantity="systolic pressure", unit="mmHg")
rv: 128 (mmHg)
